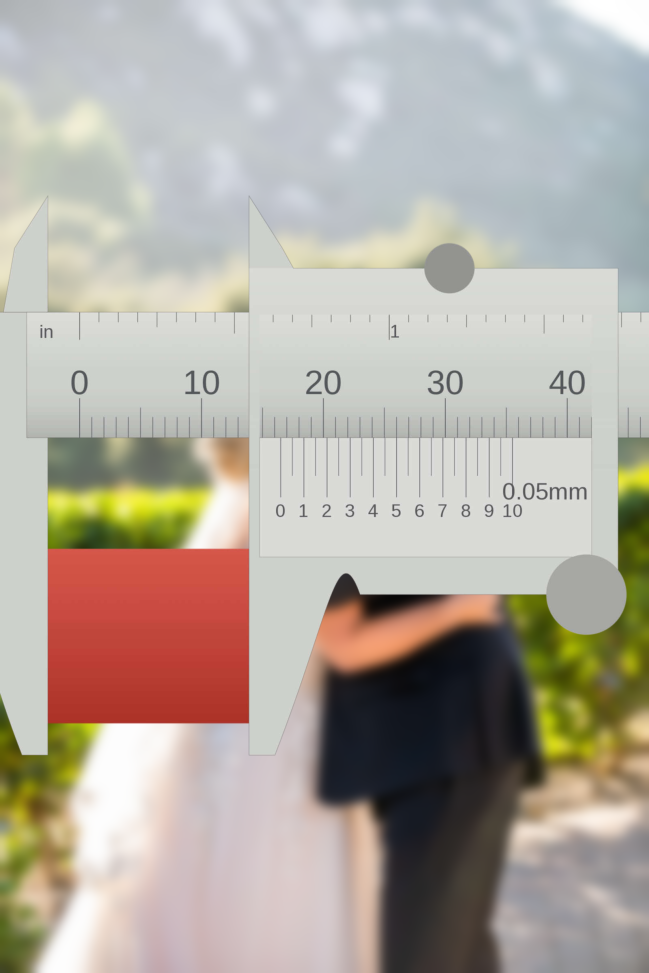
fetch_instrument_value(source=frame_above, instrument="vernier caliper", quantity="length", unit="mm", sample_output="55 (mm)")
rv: 16.5 (mm)
